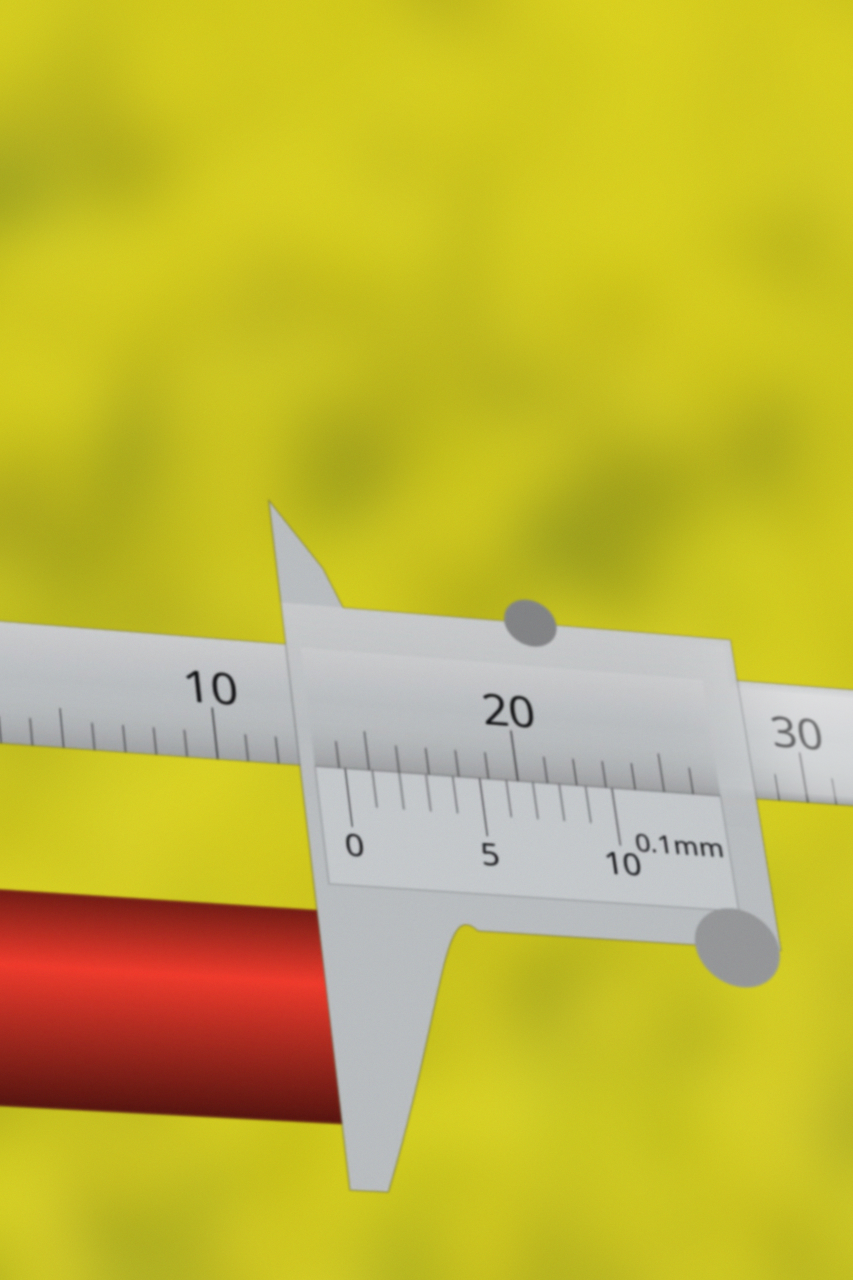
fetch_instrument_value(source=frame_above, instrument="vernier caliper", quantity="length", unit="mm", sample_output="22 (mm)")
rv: 14.2 (mm)
